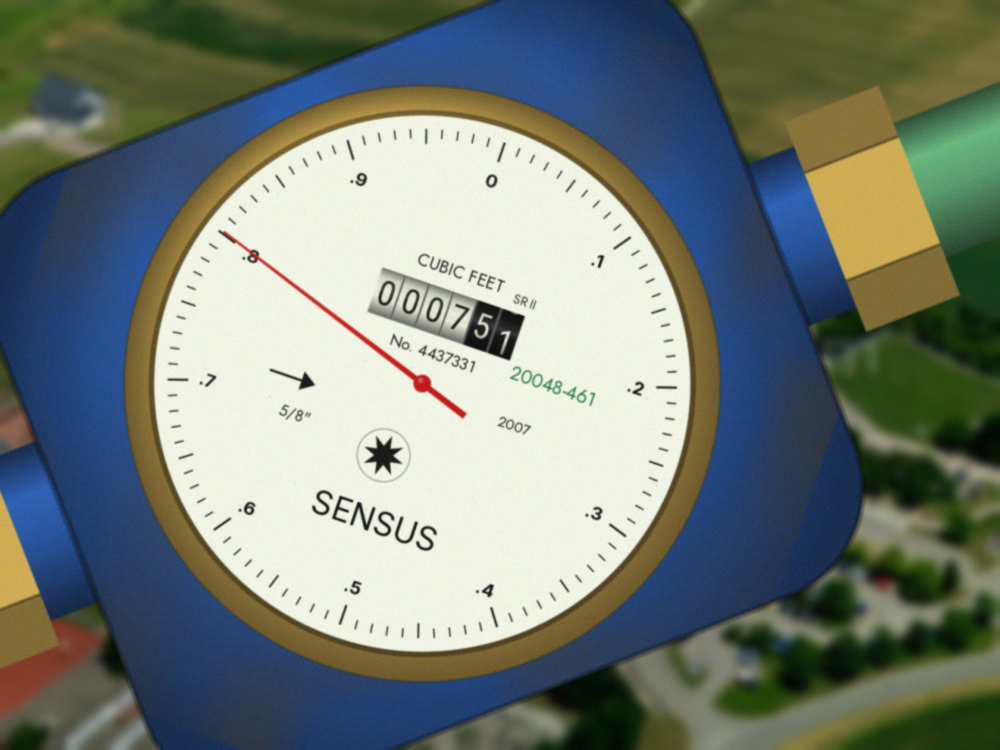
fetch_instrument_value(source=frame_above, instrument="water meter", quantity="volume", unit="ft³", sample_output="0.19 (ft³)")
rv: 750.80 (ft³)
